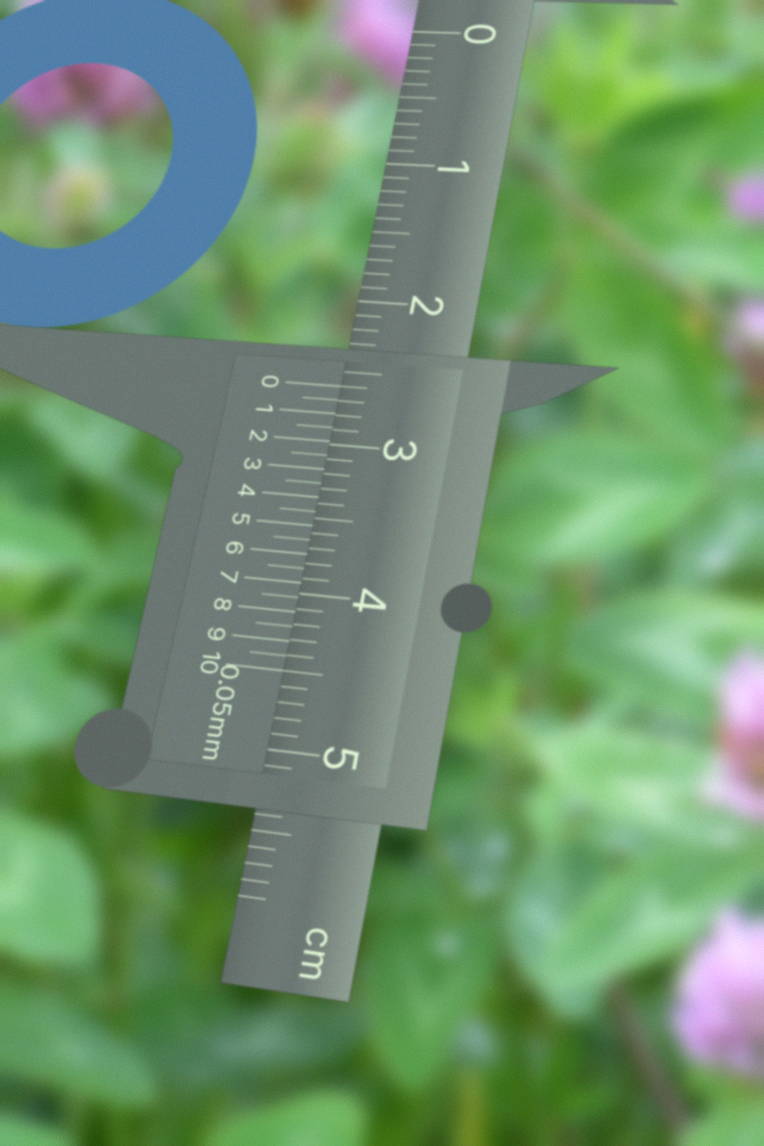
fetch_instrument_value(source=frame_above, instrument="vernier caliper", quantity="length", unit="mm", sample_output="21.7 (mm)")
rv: 26.0 (mm)
